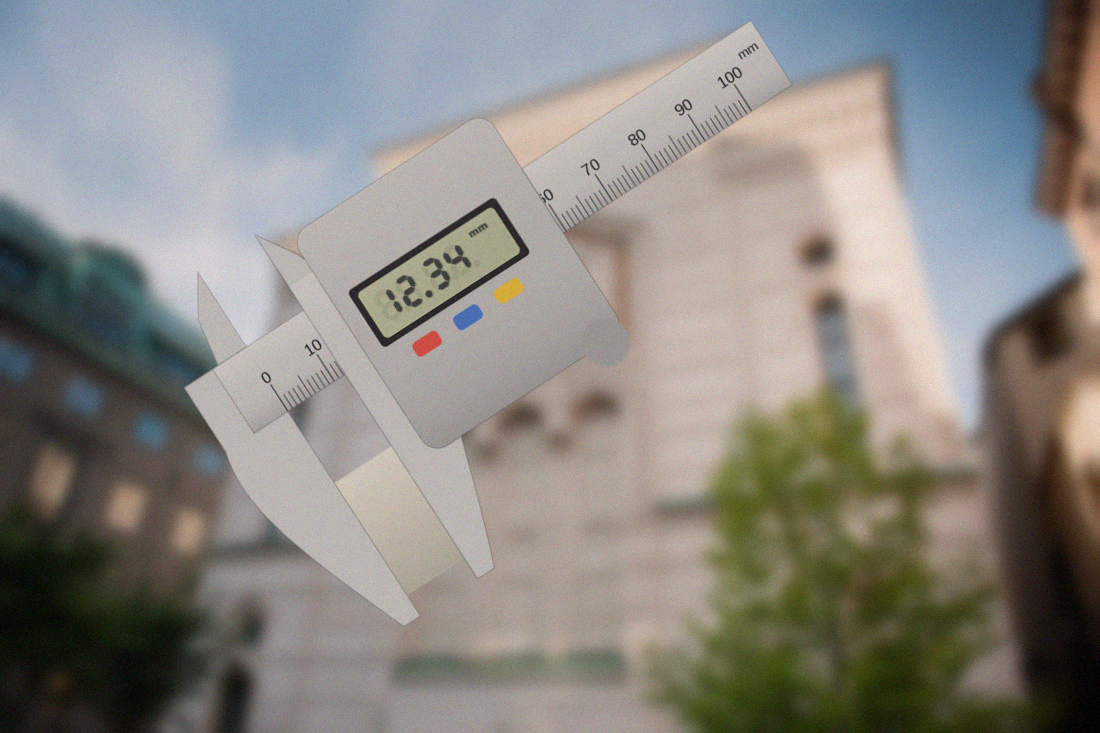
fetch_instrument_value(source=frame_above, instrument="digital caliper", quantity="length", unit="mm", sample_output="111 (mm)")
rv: 12.34 (mm)
